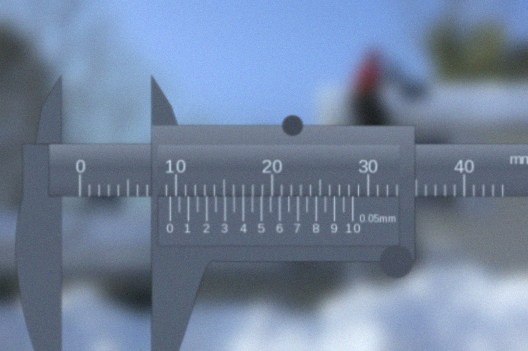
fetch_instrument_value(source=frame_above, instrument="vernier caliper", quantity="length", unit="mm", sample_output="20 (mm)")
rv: 9.4 (mm)
